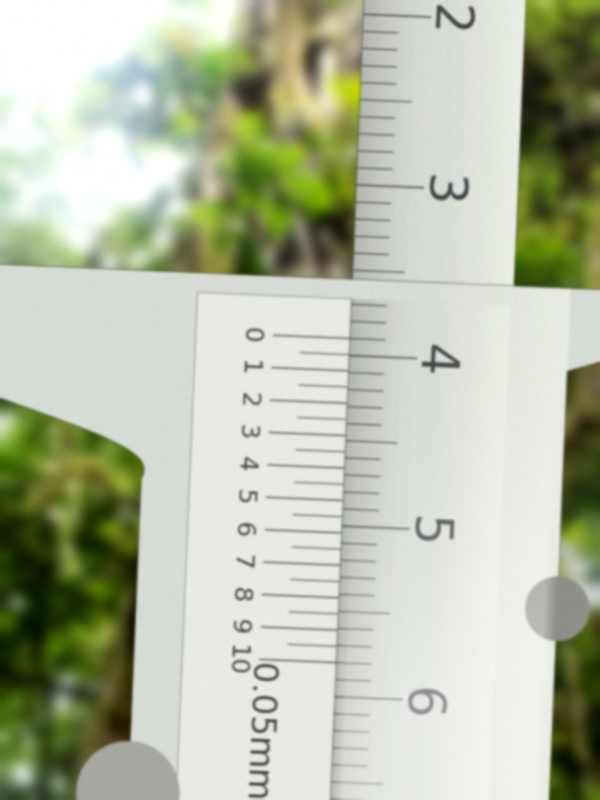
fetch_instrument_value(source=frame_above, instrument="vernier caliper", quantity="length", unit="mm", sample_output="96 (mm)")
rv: 39.0 (mm)
